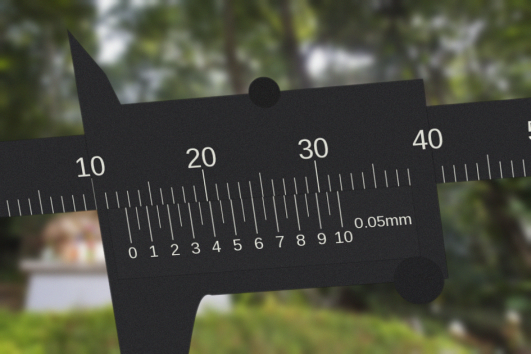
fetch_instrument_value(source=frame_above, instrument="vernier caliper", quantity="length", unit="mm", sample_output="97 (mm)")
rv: 12.6 (mm)
